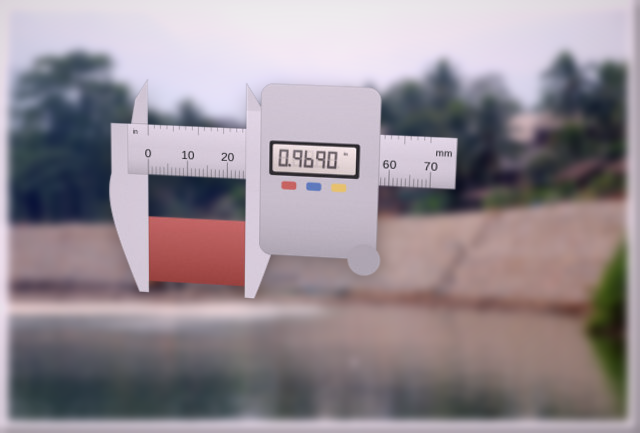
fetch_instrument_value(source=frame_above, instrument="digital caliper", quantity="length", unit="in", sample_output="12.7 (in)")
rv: 0.9690 (in)
